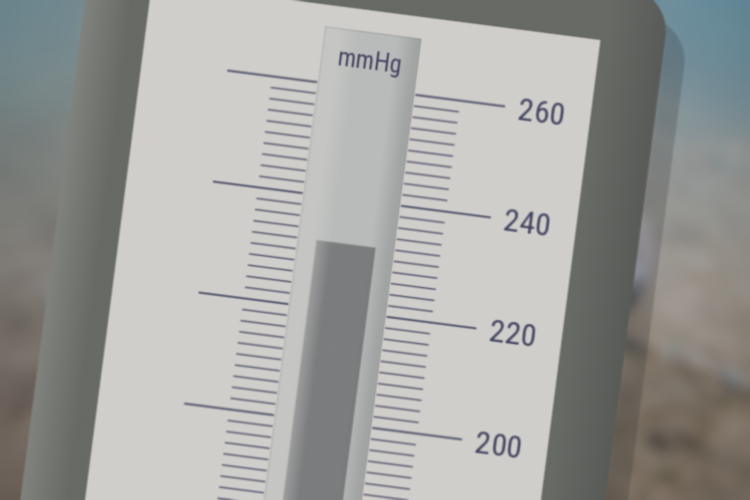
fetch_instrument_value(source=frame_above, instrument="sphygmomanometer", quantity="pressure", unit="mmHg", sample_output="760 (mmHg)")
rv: 232 (mmHg)
